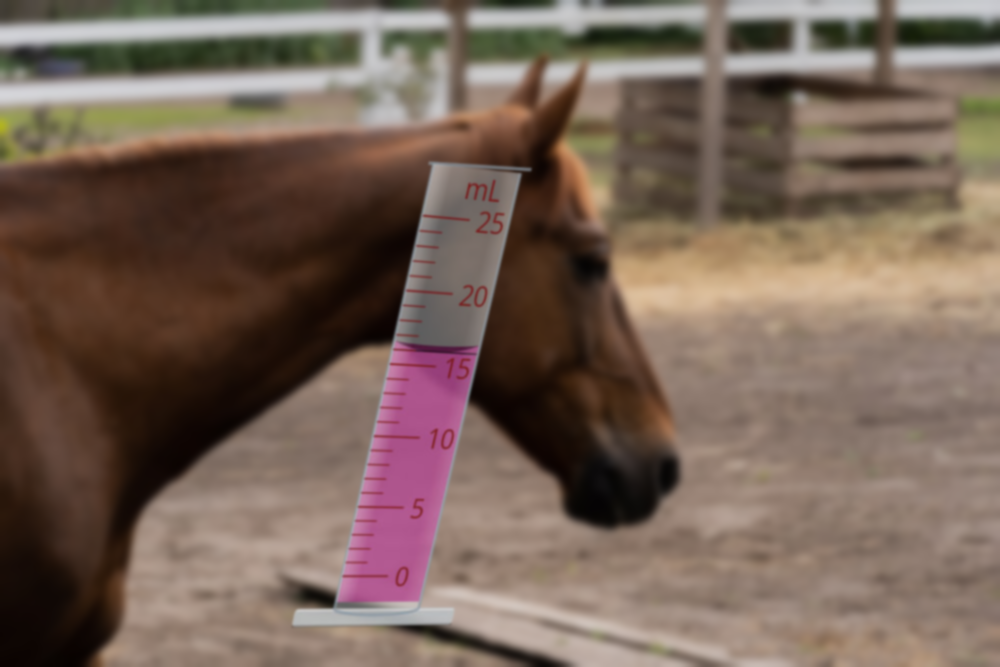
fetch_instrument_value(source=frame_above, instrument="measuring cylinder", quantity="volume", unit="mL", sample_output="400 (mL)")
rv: 16 (mL)
